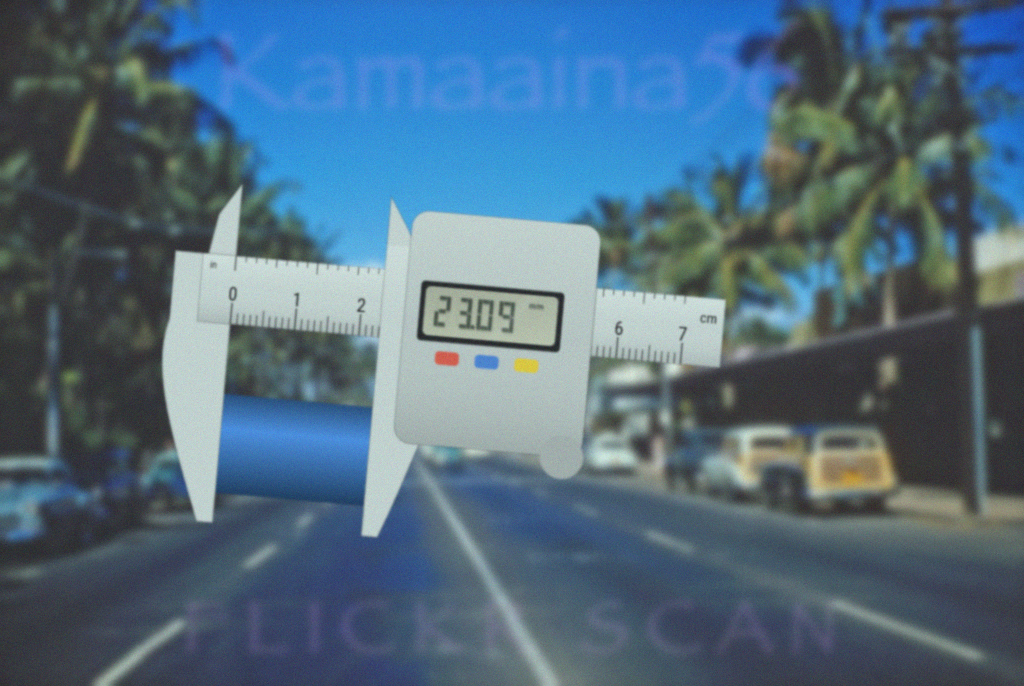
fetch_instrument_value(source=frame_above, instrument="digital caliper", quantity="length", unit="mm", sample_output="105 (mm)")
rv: 23.09 (mm)
